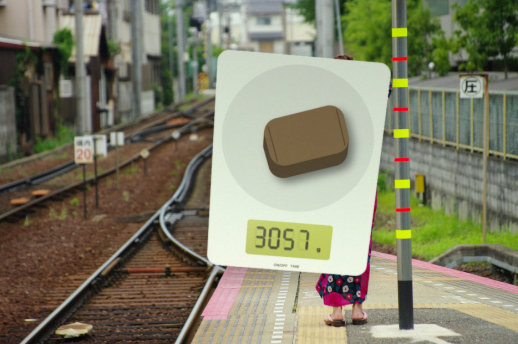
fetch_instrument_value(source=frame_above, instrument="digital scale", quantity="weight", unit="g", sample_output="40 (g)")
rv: 3057 (g)
